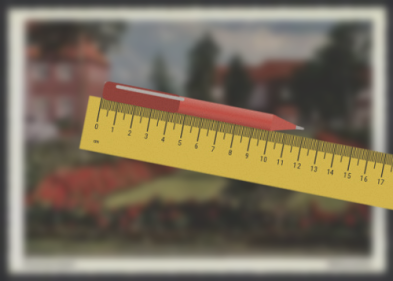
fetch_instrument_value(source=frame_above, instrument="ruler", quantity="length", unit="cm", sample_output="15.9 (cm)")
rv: 12 (cm)
